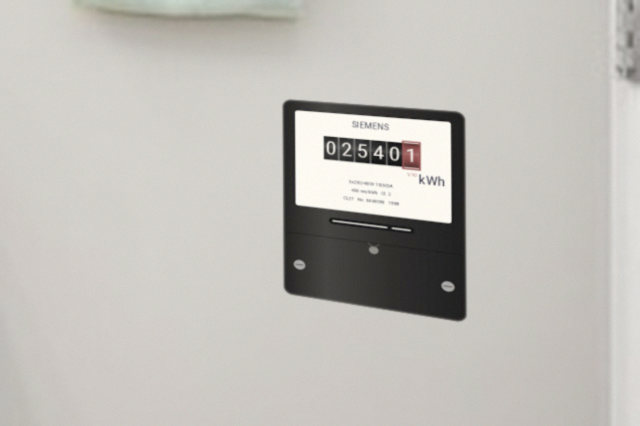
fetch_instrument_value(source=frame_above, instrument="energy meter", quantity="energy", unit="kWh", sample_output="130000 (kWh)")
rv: 2540.1 (kWh)
